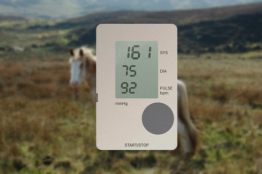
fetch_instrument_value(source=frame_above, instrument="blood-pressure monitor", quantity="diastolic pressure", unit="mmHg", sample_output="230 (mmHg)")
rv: 75 (mmHg)
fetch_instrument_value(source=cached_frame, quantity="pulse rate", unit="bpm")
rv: 92 (bpm)
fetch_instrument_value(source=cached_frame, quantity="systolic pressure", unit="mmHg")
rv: 161 (mmHg)
